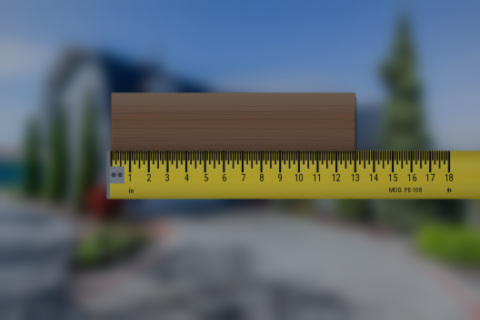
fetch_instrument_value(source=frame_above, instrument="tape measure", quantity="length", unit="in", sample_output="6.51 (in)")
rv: 13 (in)
